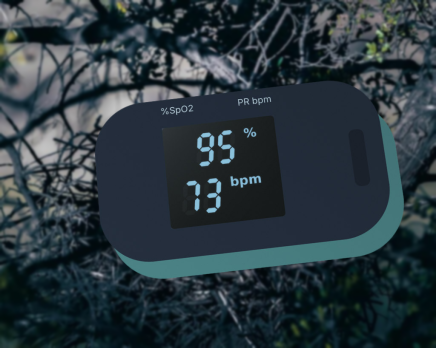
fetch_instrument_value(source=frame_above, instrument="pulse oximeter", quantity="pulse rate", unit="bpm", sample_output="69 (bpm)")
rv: 73 (bpm)
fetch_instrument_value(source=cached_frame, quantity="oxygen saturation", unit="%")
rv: 95 (%)
